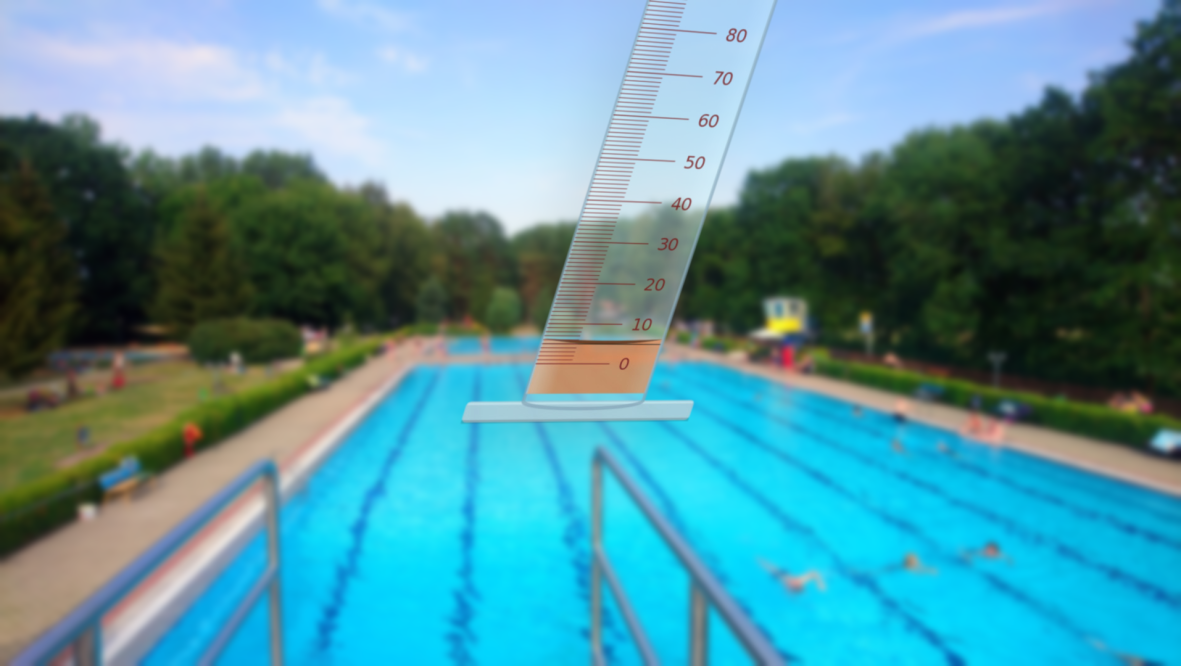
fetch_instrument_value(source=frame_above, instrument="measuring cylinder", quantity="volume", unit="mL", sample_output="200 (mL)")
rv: 5 (mL)
